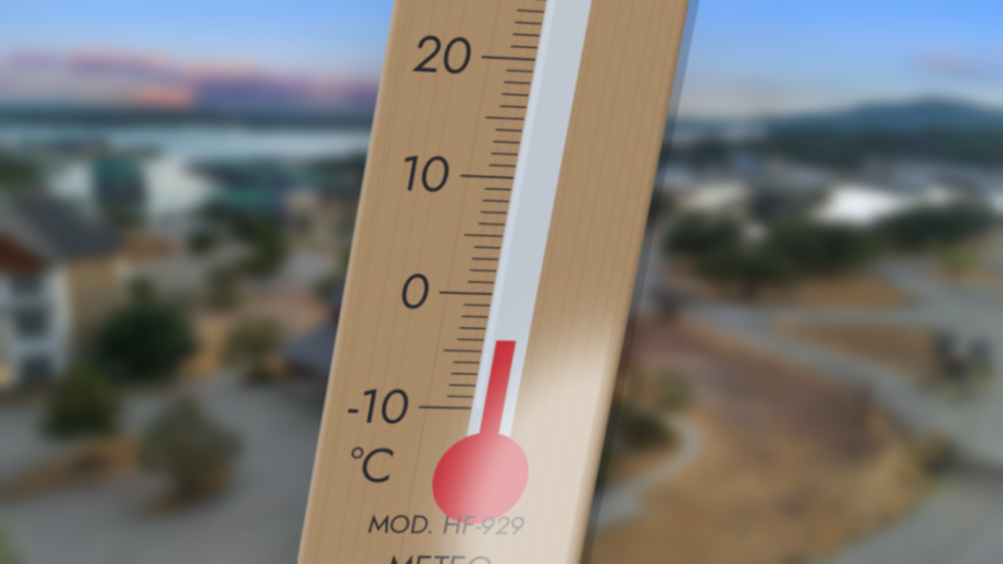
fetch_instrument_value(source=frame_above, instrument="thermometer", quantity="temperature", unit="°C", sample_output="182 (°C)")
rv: -4 (°C)
